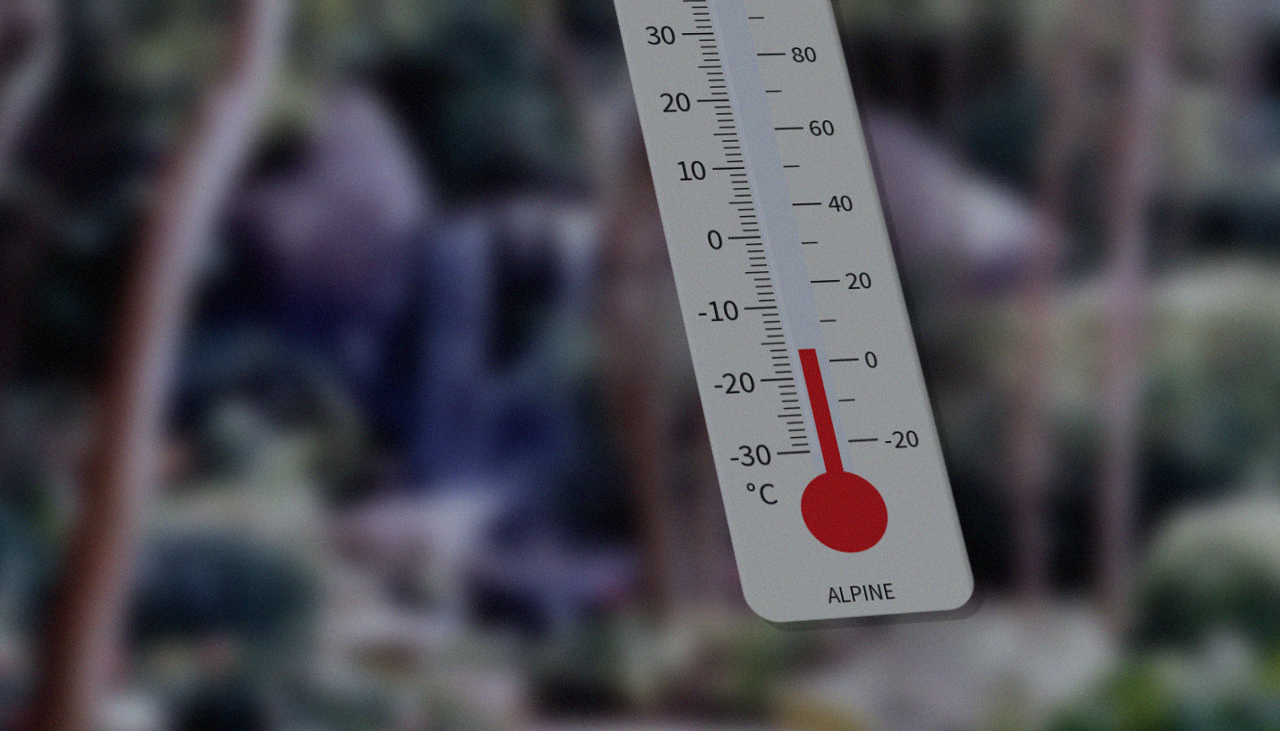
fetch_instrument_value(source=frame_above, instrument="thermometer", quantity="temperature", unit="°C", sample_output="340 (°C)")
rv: -16 (°C)
